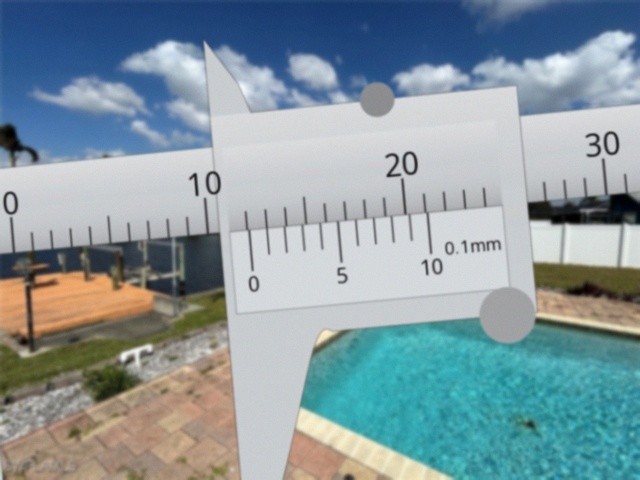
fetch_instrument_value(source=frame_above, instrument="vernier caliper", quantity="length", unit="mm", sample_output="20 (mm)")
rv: 12.1 (mm)
